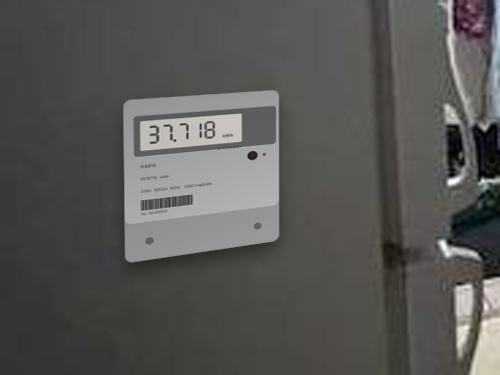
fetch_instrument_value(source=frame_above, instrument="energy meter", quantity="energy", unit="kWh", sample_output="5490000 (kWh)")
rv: 37.718 (kWh)
